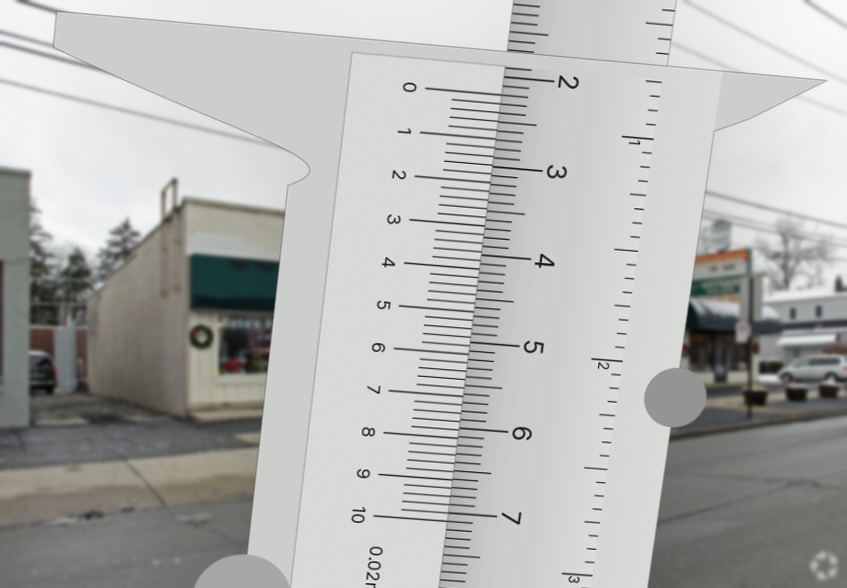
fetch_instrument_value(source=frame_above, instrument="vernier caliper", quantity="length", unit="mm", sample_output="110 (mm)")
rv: 22.0 (mm)
